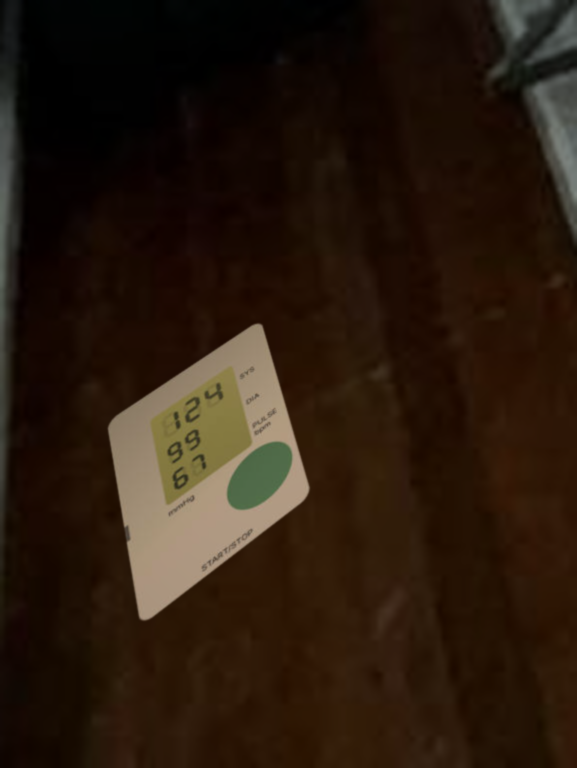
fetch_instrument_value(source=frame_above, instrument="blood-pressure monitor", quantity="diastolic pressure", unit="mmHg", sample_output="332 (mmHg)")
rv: 99 (mmHg)
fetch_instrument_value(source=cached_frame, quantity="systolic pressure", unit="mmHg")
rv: 124 (mmHg)
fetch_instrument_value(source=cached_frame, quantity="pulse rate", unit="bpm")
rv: 67 (bpm)
